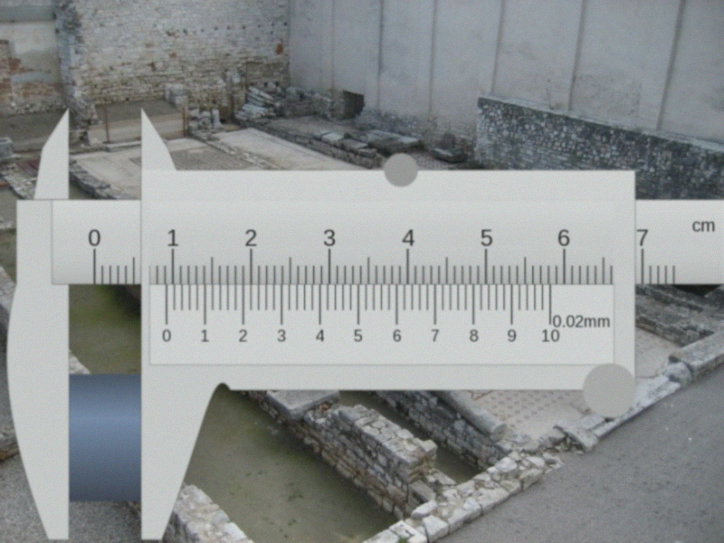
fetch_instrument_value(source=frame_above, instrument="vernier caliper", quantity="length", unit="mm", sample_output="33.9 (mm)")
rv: 9.2 (mm)
